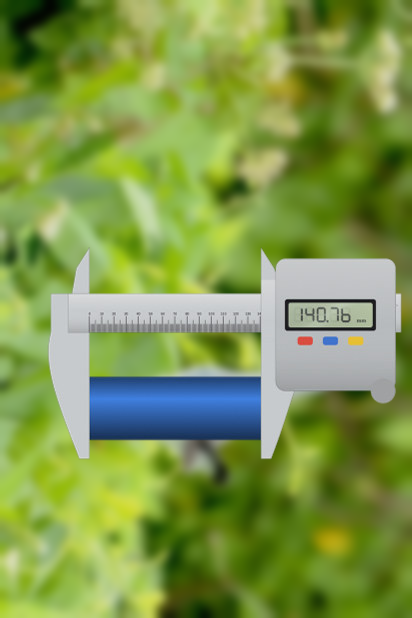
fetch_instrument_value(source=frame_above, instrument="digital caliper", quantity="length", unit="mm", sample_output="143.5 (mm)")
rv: 140.76 (mm)
